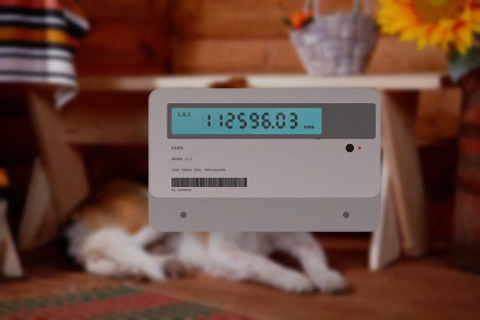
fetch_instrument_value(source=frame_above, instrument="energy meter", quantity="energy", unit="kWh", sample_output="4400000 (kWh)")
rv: 112596.03 (kWh)
